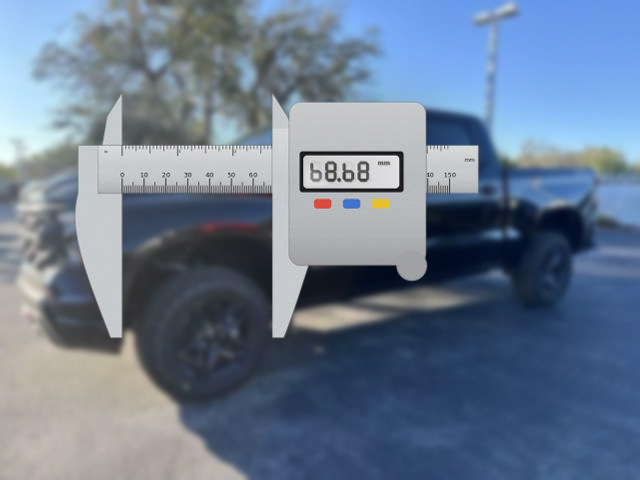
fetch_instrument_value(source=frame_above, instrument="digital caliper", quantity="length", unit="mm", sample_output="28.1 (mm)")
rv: 68.68 (mm)
